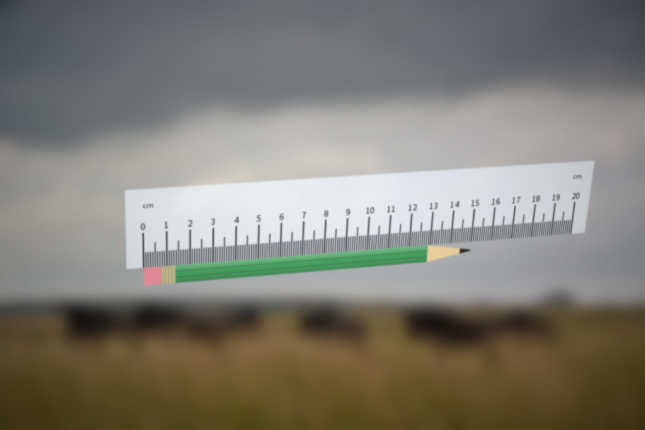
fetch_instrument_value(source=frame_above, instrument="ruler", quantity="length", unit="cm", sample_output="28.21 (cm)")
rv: 15 (cm)
